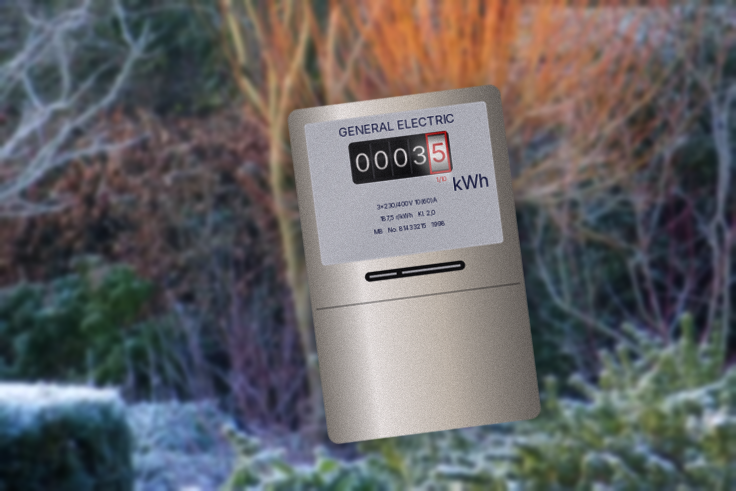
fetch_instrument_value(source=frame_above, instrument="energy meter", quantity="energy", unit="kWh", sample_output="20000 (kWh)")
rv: 3.5 (kWh)
